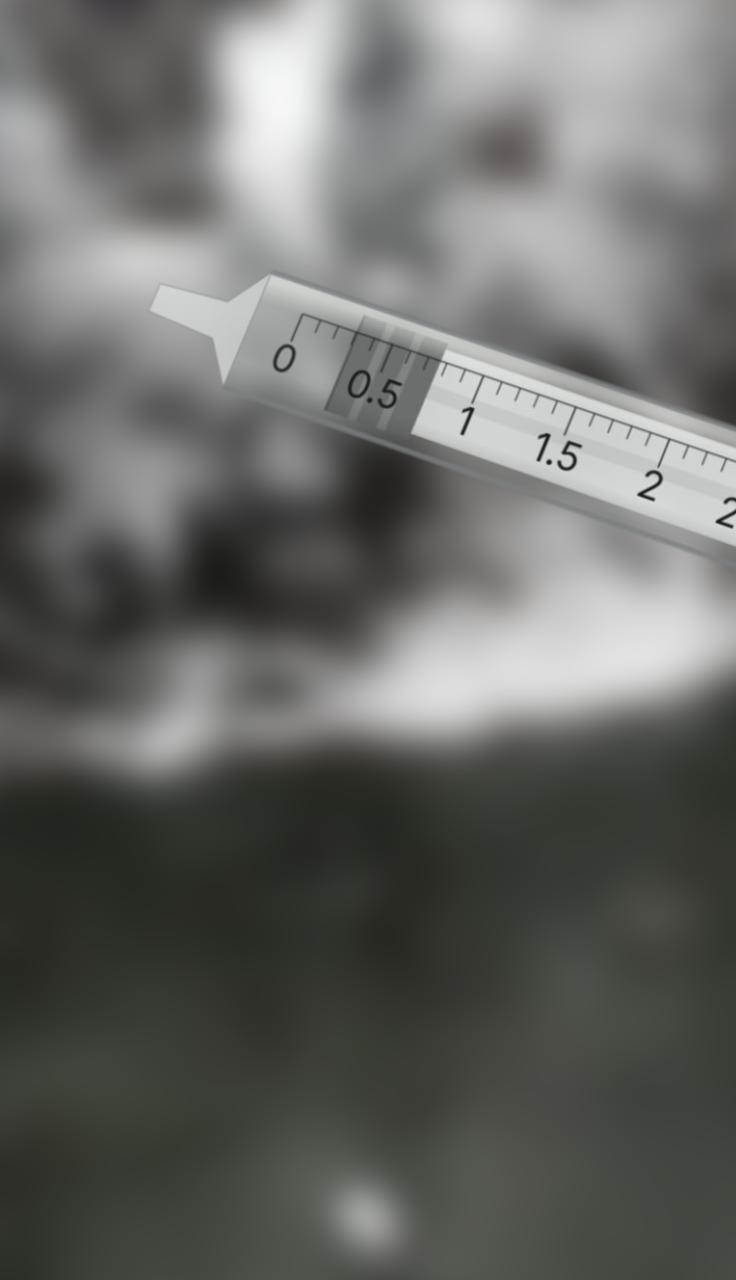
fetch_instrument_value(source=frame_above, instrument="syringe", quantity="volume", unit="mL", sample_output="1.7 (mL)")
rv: 0.3 (mL)
